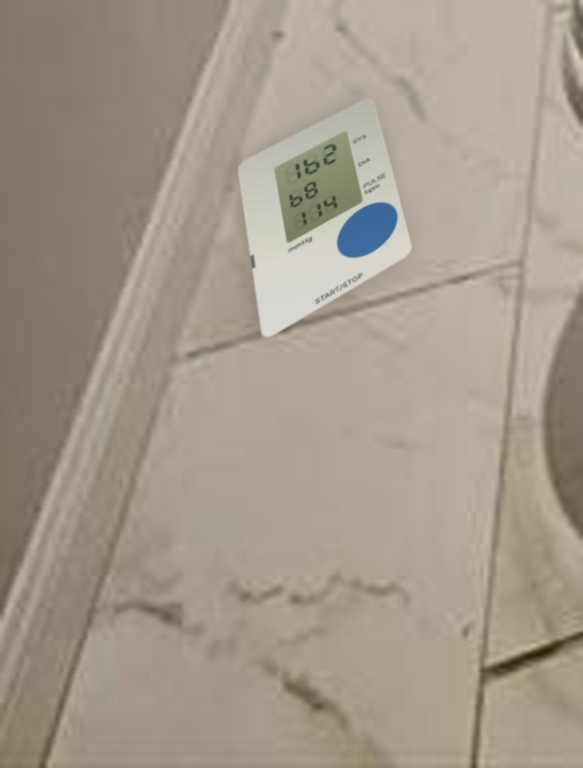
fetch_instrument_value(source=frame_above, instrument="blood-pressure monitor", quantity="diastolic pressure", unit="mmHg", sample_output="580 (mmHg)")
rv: 68 (mmHg)
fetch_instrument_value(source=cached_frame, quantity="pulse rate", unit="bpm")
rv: 114 (bpm)
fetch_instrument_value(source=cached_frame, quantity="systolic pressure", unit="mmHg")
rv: 162 (mmHg)
